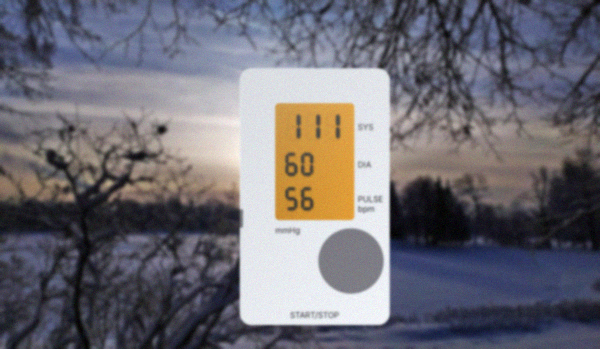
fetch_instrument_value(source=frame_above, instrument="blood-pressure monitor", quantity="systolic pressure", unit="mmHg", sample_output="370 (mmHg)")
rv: 111 (mmHg)
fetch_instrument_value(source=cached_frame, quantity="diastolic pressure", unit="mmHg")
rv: 60 (mmHg)
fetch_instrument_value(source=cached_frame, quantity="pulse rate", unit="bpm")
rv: 56 (bpm)
